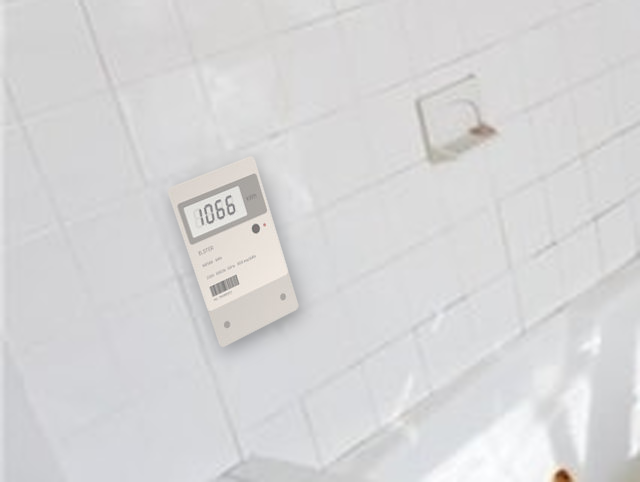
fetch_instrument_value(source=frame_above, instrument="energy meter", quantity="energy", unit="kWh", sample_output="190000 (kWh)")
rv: 1066 (kWh)
